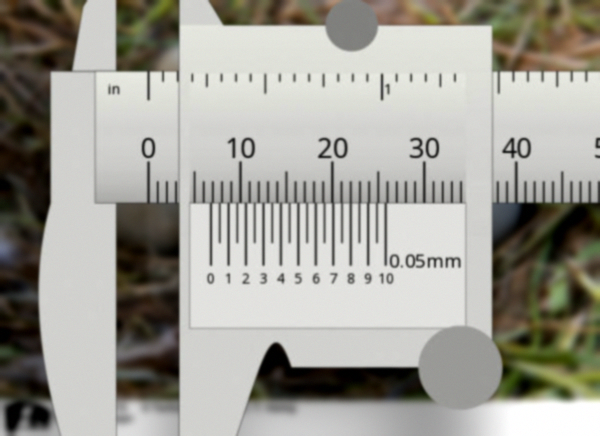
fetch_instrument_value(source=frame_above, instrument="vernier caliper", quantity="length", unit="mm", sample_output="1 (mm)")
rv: 6.8 (mm)
